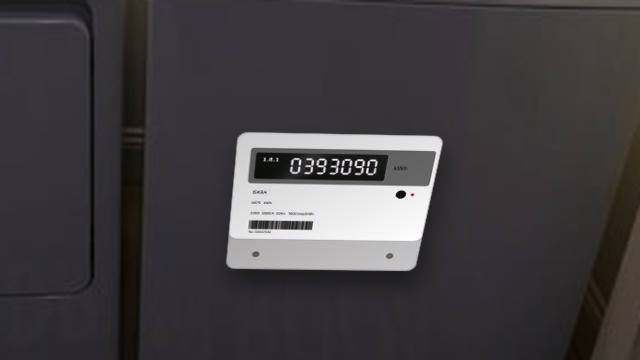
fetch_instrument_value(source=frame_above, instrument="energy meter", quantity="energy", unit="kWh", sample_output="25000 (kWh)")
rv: 393090 (kWh)
